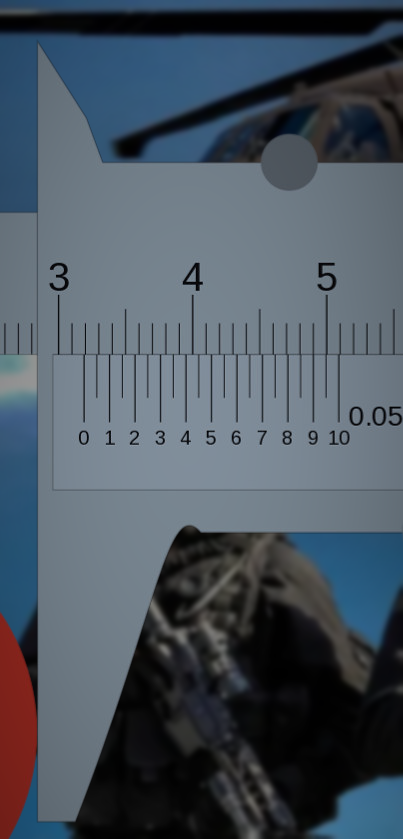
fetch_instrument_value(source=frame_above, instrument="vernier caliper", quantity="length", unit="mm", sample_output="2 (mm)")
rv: 31.9 (mm)
